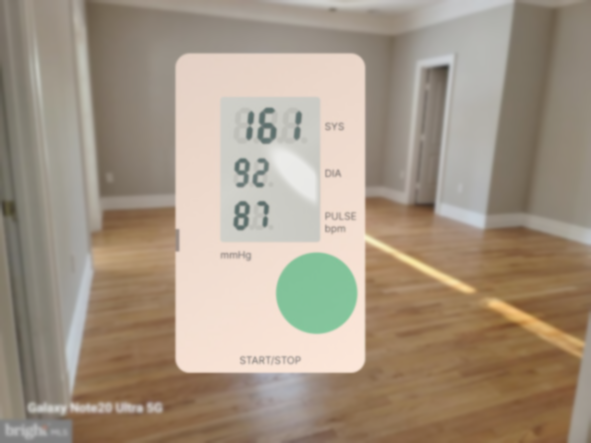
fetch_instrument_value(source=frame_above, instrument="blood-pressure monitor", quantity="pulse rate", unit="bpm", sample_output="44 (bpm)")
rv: 87 (bpm)
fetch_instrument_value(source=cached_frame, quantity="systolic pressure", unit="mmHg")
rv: 161 (mmHg)
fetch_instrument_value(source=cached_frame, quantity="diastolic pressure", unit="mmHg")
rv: 92 (mmHg)
